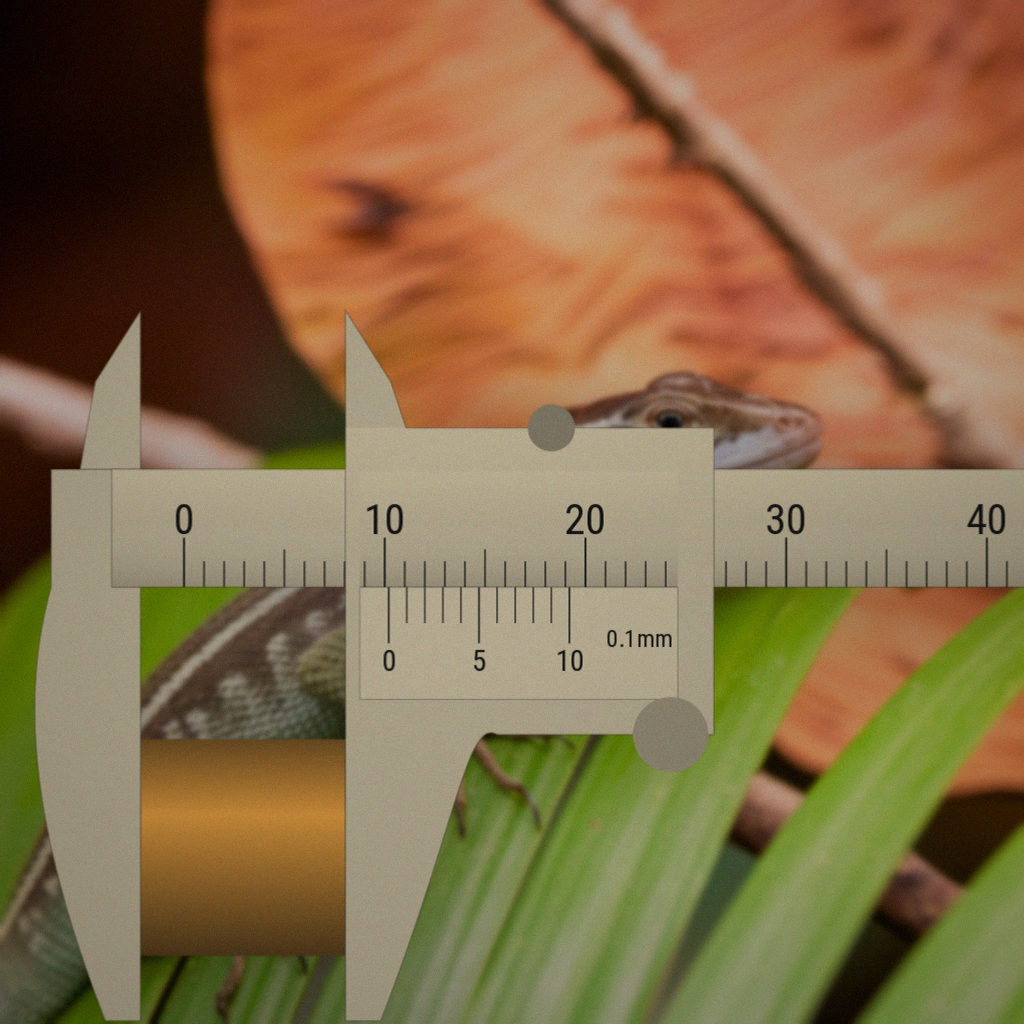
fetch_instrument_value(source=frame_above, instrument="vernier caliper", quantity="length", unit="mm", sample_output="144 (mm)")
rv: 10.2 (mm)
